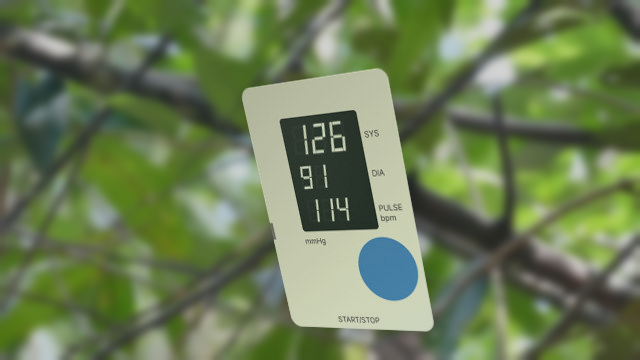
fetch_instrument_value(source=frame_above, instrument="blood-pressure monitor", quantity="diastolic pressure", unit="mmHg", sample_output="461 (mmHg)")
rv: 91 (mmHg)
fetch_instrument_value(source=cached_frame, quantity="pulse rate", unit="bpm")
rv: 114 (bpm)
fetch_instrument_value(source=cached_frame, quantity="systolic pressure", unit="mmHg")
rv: 126 (mmHg)
